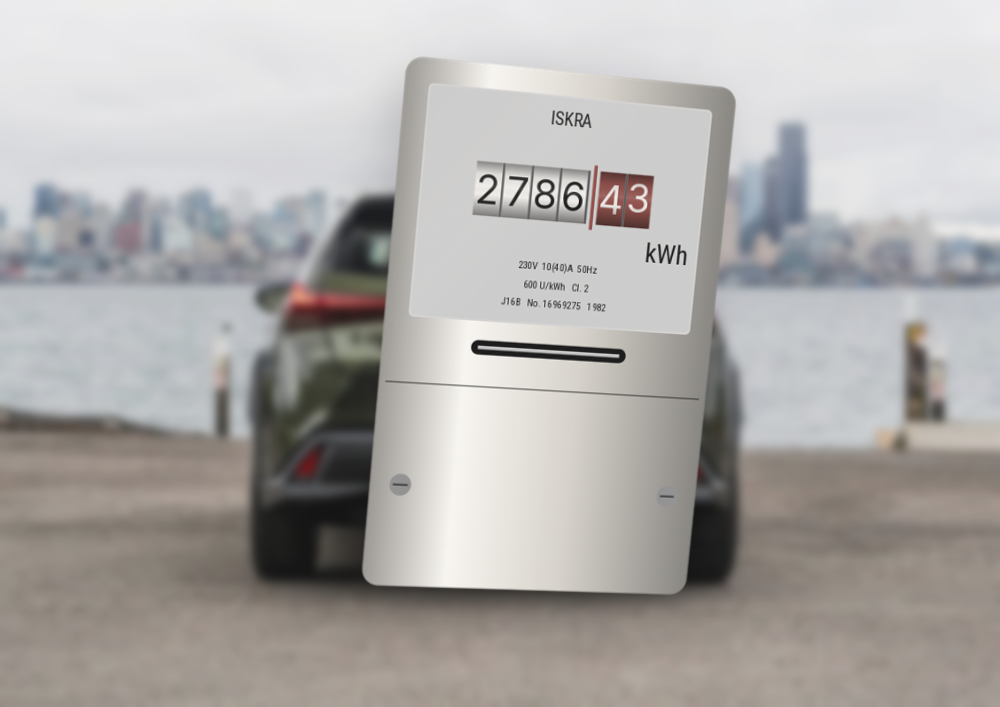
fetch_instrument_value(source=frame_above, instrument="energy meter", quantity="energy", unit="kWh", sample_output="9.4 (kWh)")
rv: 2786.43 (kWh)
